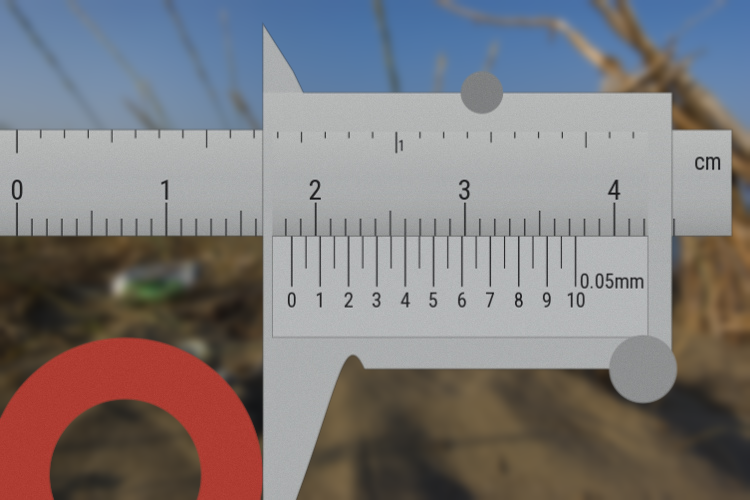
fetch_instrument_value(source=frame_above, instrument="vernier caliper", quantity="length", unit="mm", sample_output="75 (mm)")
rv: 18.4 (mm)
